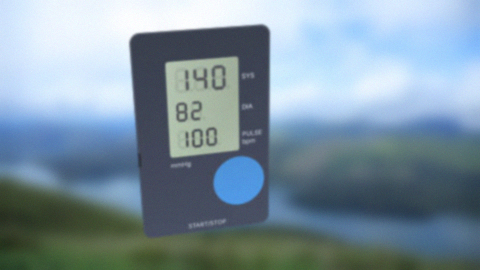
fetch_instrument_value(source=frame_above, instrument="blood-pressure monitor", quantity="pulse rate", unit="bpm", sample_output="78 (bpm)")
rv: 100 (bpm)
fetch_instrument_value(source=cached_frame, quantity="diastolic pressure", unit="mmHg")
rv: 82 (mmHg)
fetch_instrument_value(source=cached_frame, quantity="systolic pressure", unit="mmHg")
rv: 140 (mmHg)
